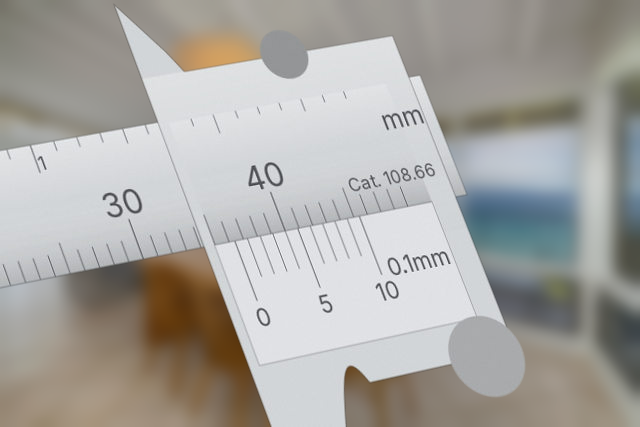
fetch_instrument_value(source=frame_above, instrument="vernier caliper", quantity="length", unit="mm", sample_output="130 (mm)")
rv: 36.4 (mm)
